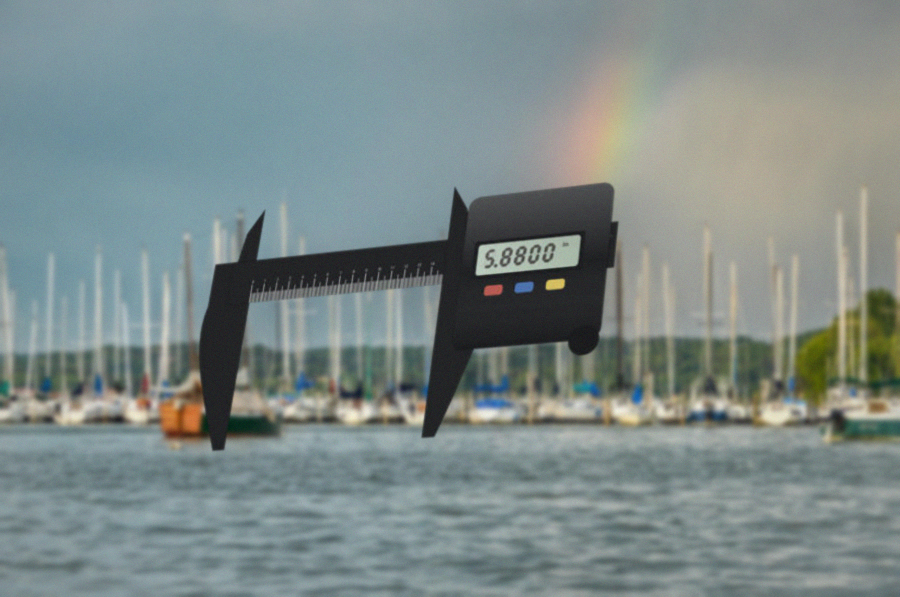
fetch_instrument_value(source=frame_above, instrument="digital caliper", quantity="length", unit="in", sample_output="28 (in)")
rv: 5.8800 (in)
